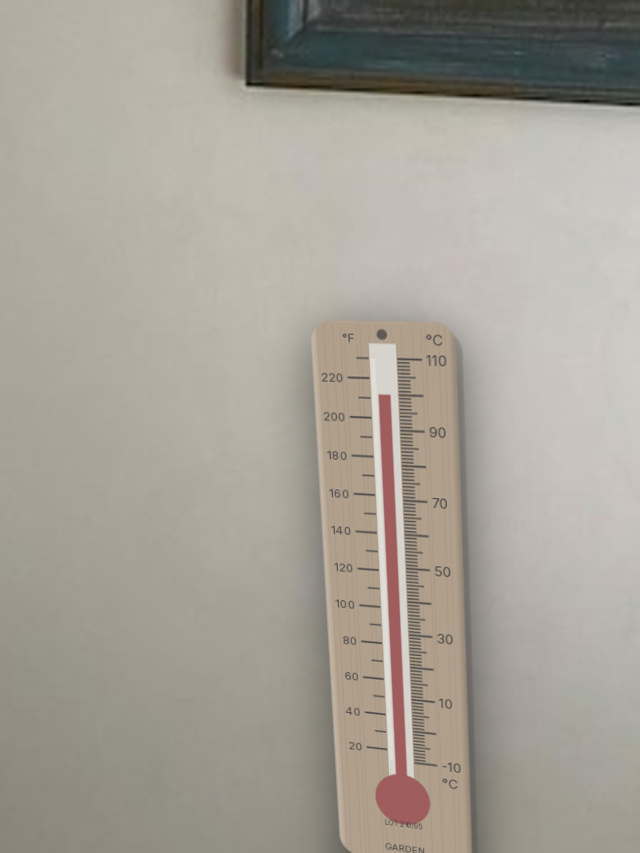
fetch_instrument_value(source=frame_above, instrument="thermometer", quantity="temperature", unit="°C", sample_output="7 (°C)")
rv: 100 (°C)
